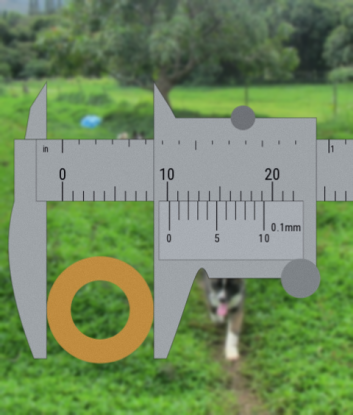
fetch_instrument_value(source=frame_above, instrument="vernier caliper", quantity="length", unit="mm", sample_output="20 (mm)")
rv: 10.2 (mm)
